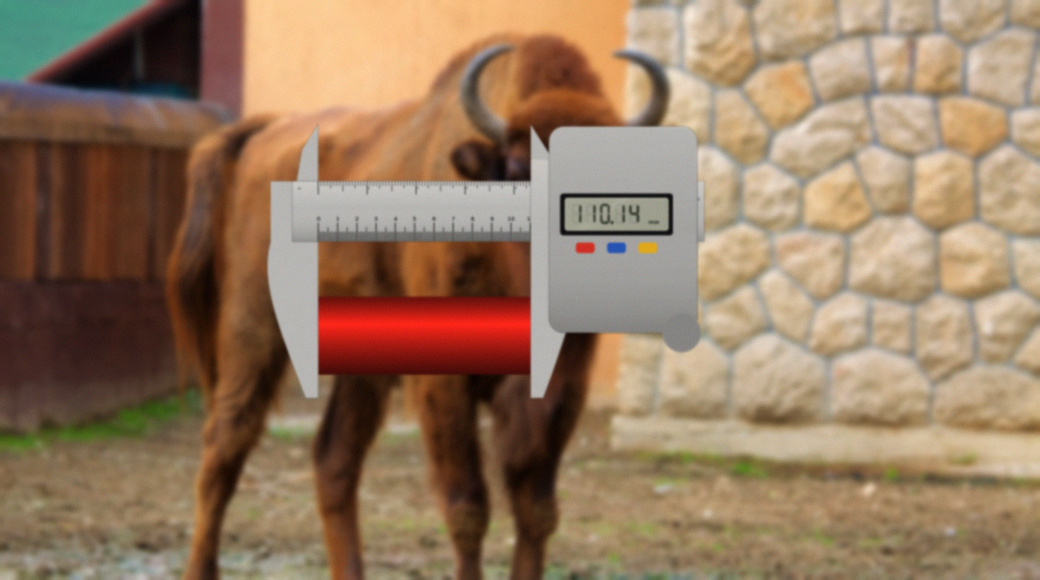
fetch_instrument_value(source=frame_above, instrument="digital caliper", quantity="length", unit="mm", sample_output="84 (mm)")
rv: 110.14 (mm)
